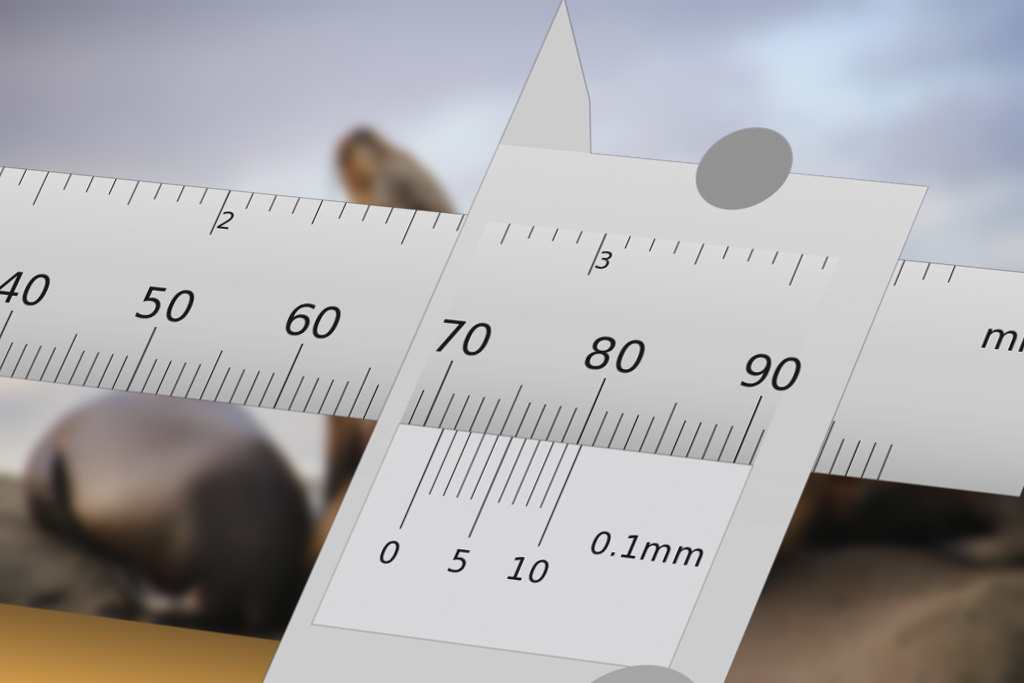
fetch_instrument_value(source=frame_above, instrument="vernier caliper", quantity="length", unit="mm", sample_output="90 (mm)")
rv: 71.3 (mm)
